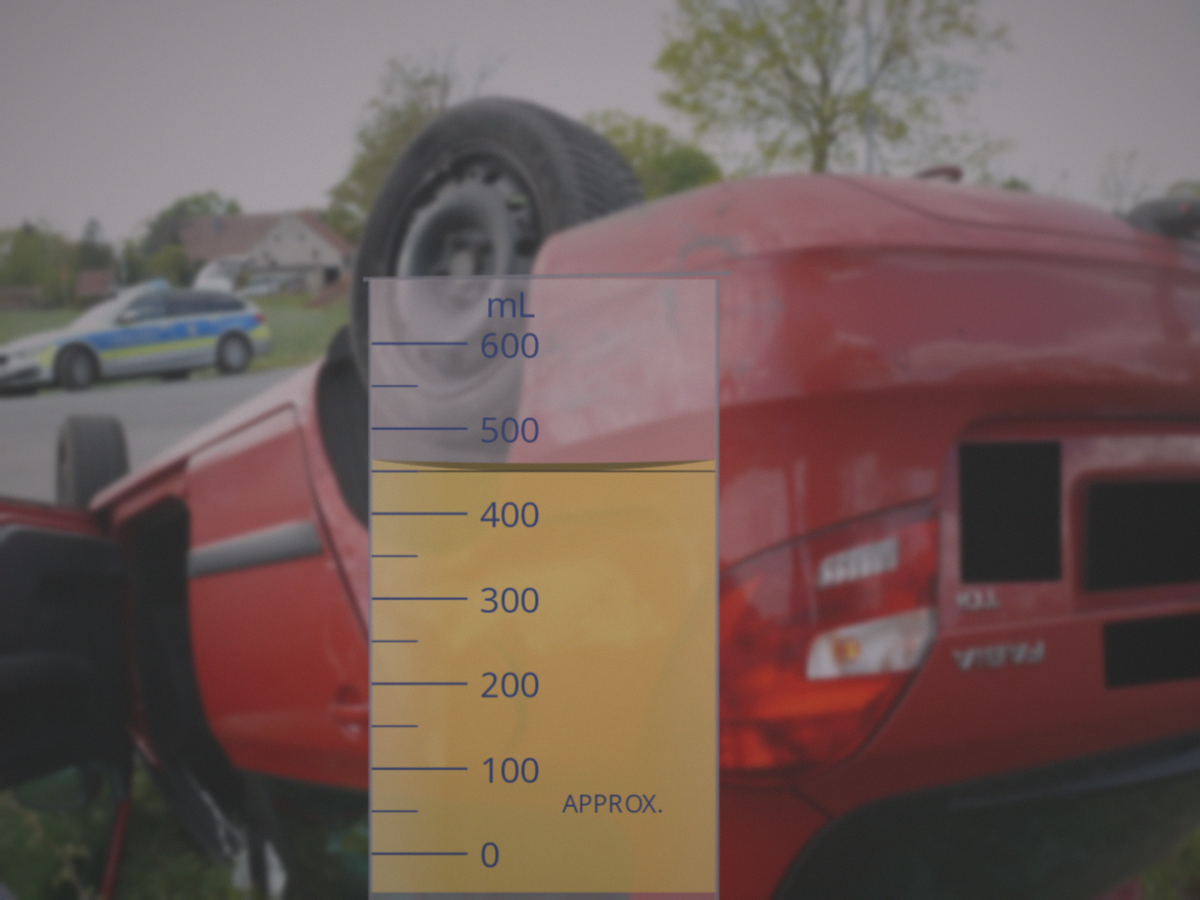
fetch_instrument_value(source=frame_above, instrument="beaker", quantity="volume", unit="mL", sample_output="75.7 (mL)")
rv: 450 (mL)
